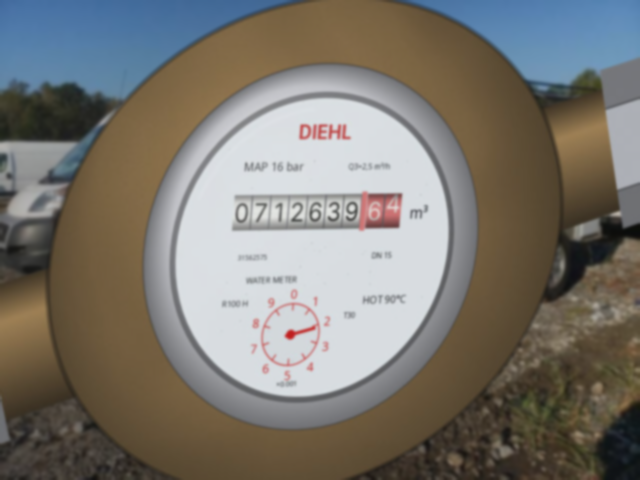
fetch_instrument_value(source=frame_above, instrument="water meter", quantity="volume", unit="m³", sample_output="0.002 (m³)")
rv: 712639.642 (m³)
